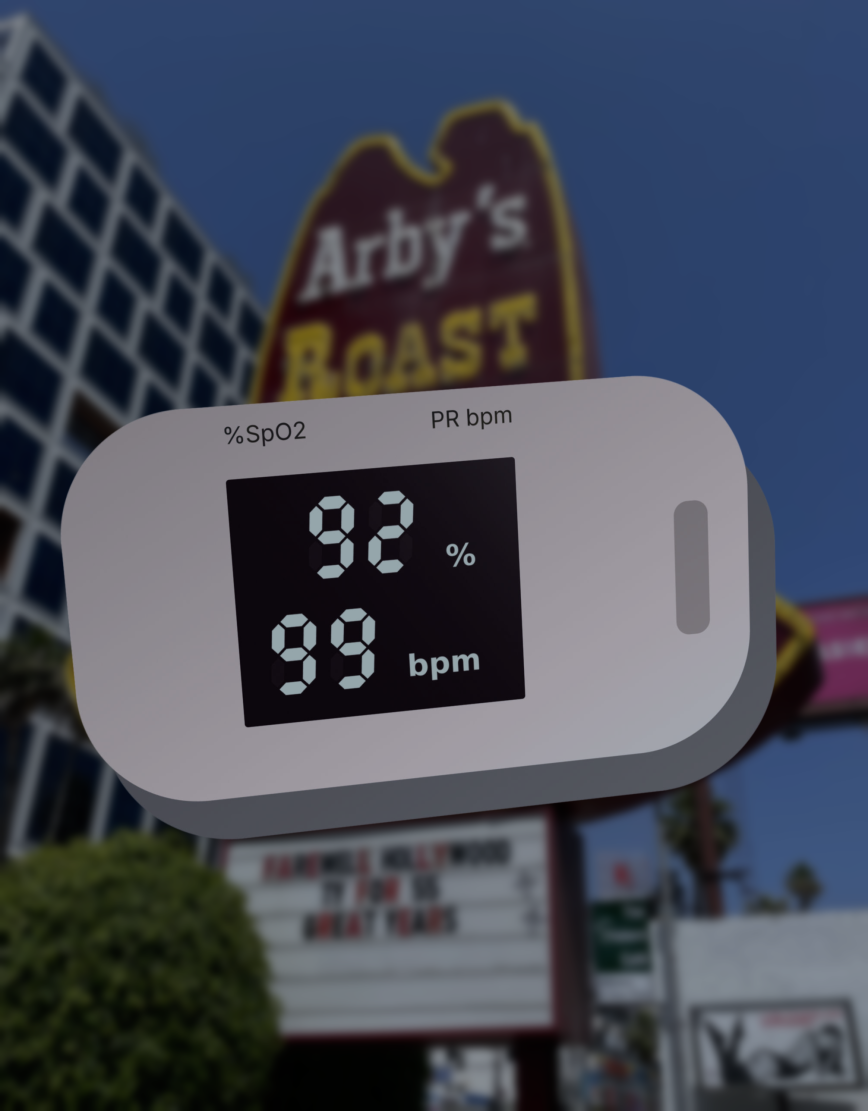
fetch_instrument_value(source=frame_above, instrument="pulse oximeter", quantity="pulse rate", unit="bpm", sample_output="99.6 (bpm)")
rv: 99 (bpm)
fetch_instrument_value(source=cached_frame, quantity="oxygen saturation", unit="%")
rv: 92 (%)
